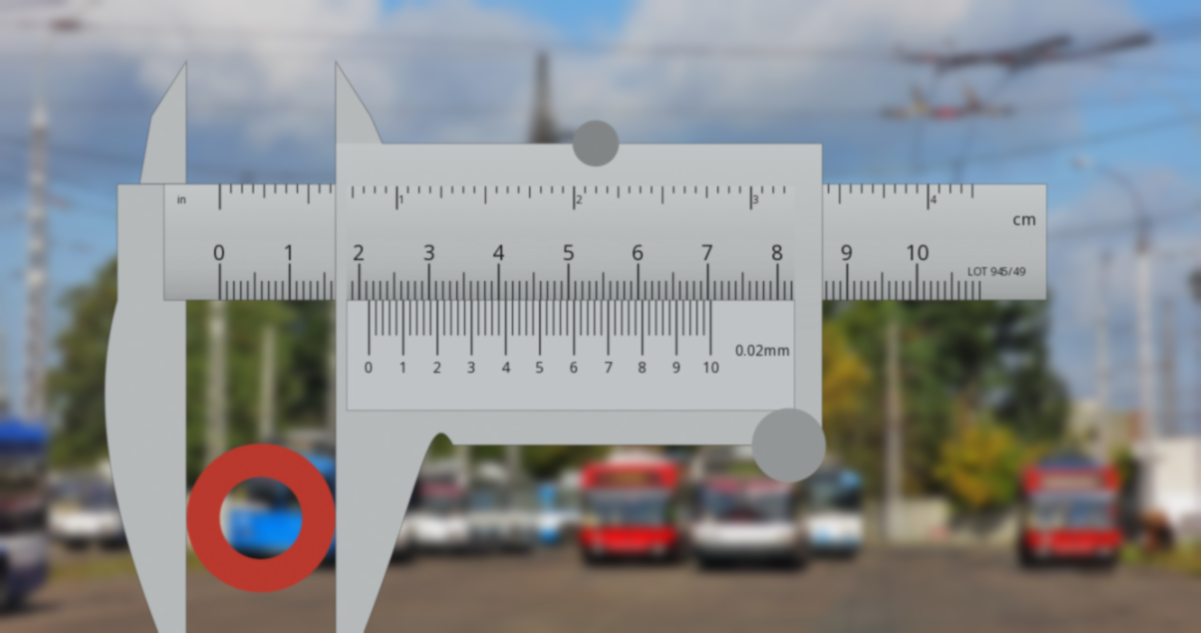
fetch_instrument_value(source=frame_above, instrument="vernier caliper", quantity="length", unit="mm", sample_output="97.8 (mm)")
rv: 21.4 (mm)
